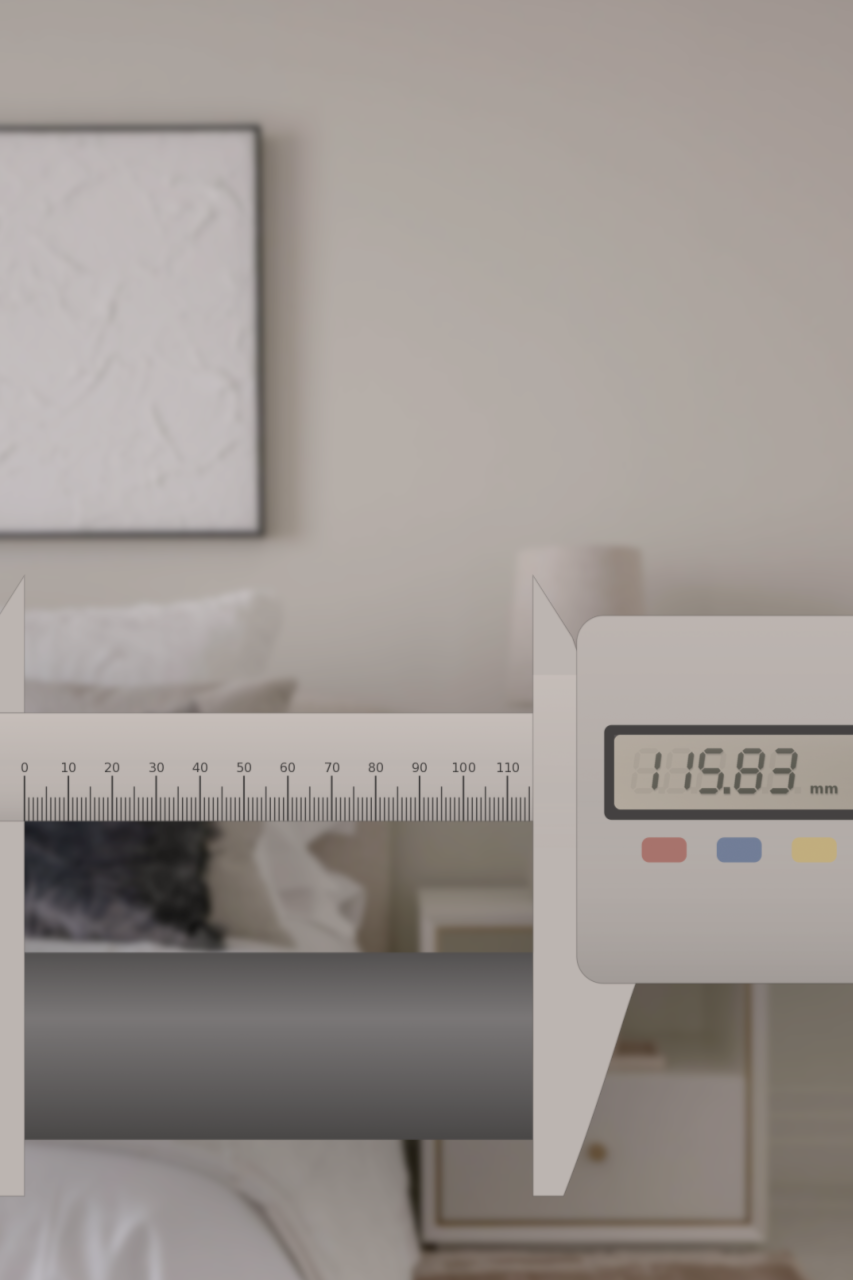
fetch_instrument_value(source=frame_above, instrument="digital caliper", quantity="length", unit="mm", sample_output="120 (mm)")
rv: 115.83 (mm)
